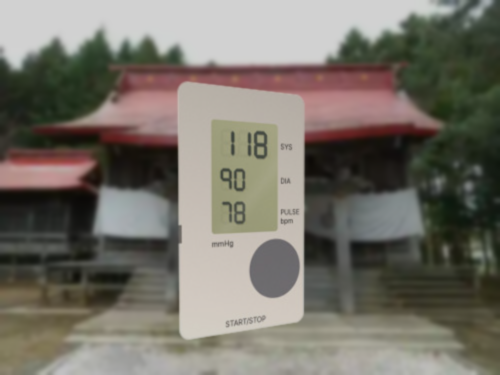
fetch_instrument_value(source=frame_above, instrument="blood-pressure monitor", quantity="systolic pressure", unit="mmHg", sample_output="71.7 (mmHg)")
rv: 118 (mmHg)
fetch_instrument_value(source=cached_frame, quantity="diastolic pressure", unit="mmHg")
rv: 90 (mmHg)
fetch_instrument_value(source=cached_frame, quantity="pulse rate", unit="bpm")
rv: 78 (bpm)
